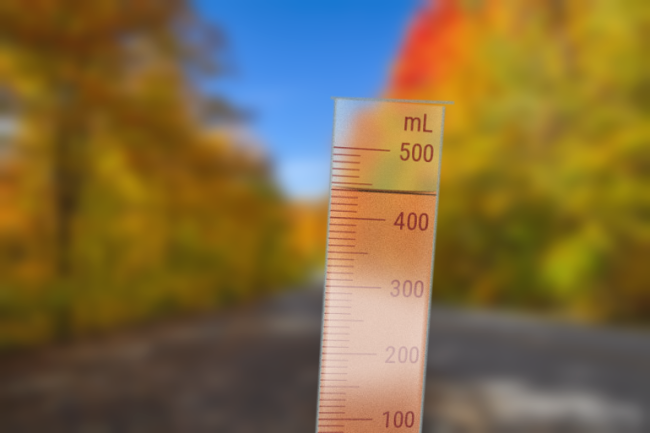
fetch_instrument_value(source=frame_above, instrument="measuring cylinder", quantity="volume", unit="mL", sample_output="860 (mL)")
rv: 440 (mL)
